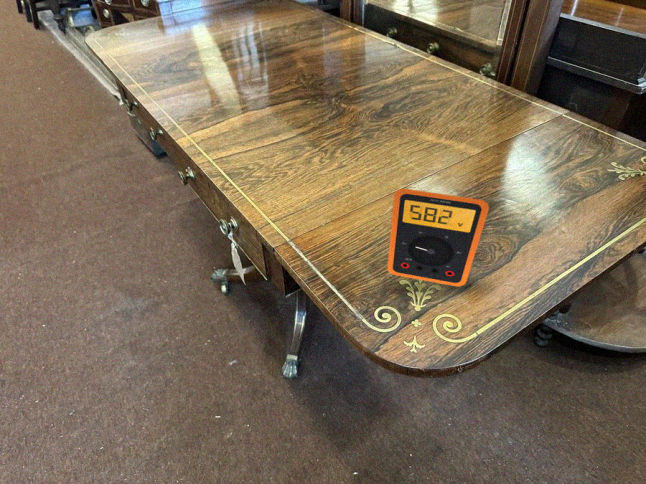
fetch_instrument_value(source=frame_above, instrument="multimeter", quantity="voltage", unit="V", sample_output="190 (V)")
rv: 582 (V)
